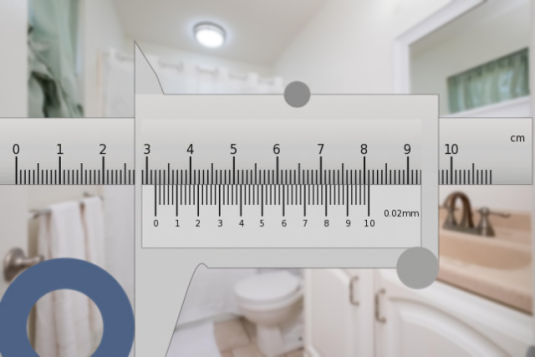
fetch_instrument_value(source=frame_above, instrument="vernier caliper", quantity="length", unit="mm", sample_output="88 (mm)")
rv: 32.0 (mm)
